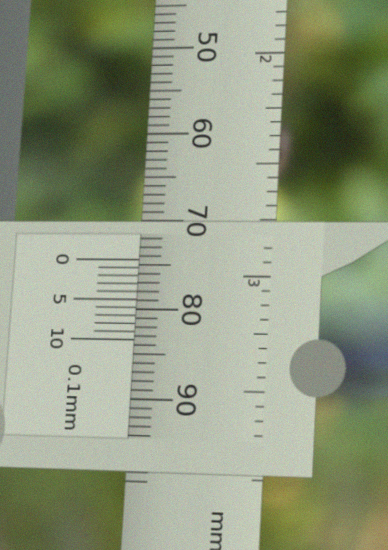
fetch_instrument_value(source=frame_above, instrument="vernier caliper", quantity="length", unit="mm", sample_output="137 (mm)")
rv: 74.4 (mm)
